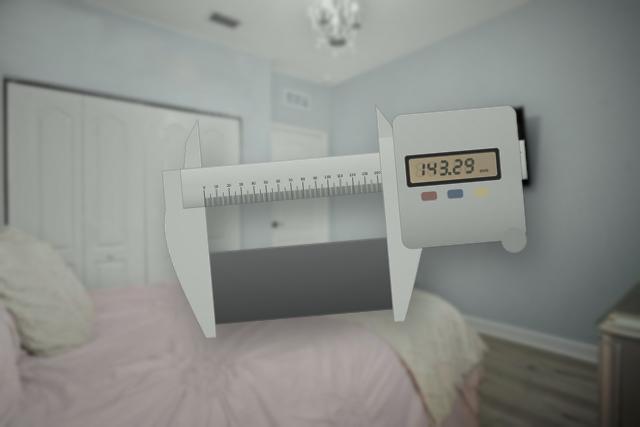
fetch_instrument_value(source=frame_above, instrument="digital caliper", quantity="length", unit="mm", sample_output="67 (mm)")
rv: 143.29 (mm)
